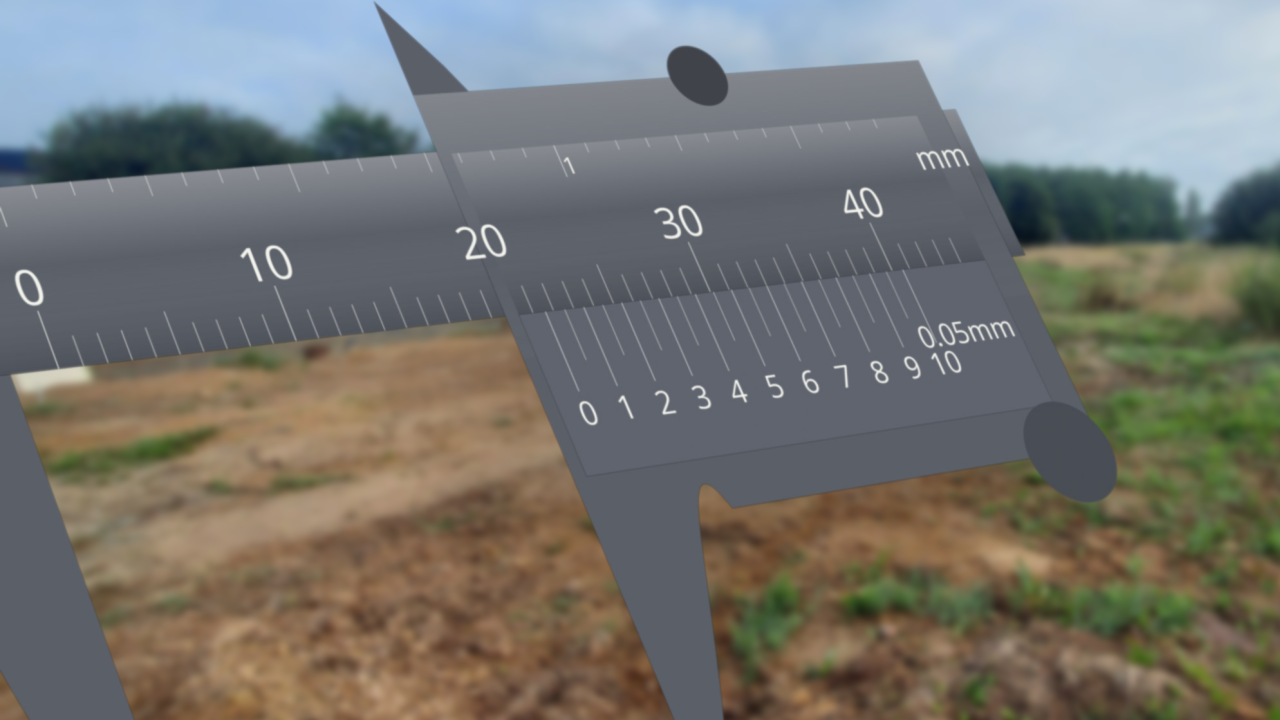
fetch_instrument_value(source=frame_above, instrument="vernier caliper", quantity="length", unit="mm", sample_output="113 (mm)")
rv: 21.6 (mm)
